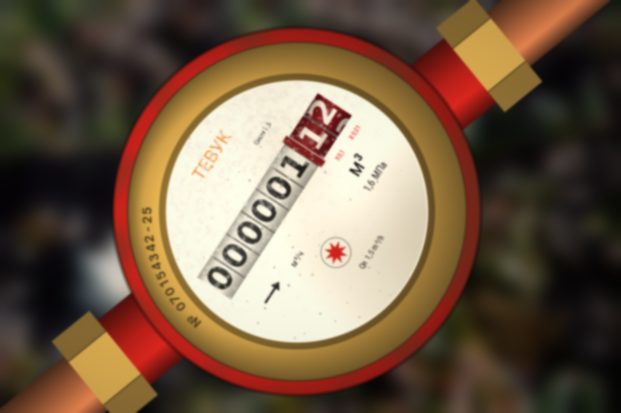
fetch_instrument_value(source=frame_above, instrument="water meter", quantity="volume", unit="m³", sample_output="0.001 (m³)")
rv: 1.12 (m³)
